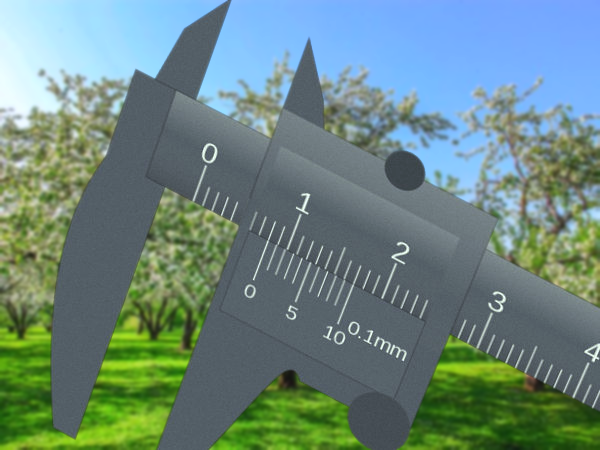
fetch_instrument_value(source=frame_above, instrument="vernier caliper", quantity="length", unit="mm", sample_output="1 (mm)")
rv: 8.0 (mm)
